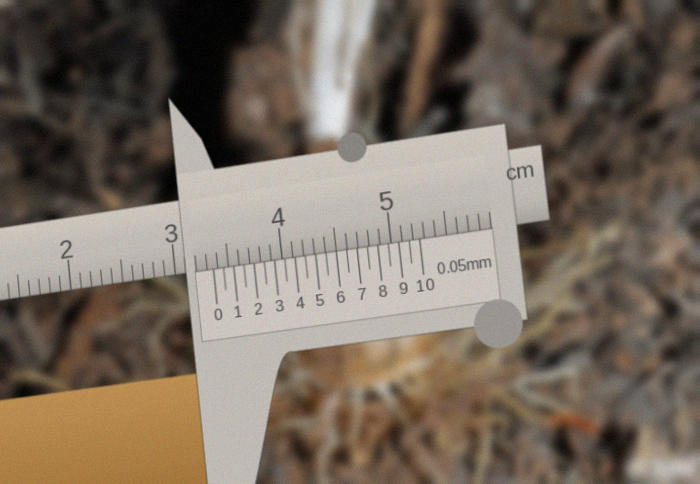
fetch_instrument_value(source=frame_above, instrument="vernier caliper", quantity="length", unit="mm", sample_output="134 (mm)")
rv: 33.6 (mm)
